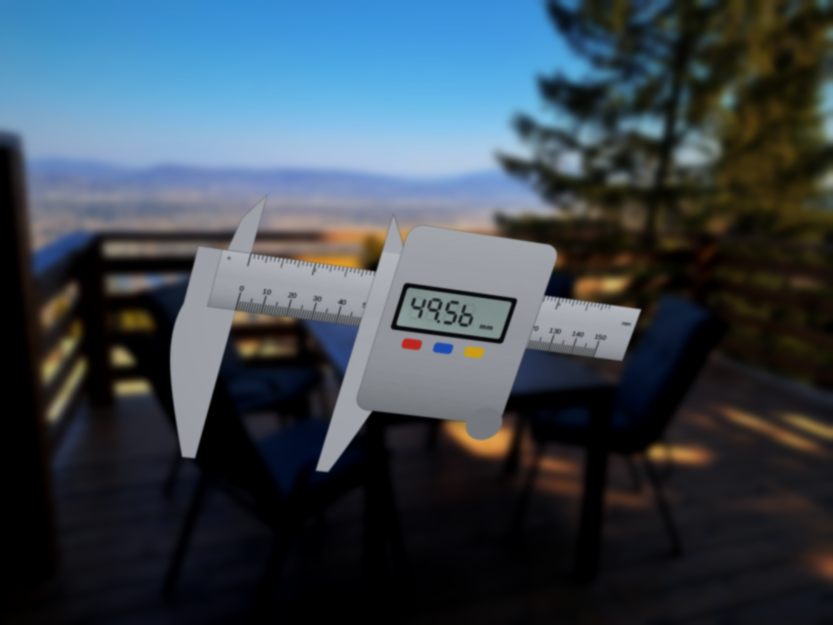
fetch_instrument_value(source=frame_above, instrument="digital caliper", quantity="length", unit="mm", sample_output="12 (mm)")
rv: 49.56 (mm)
